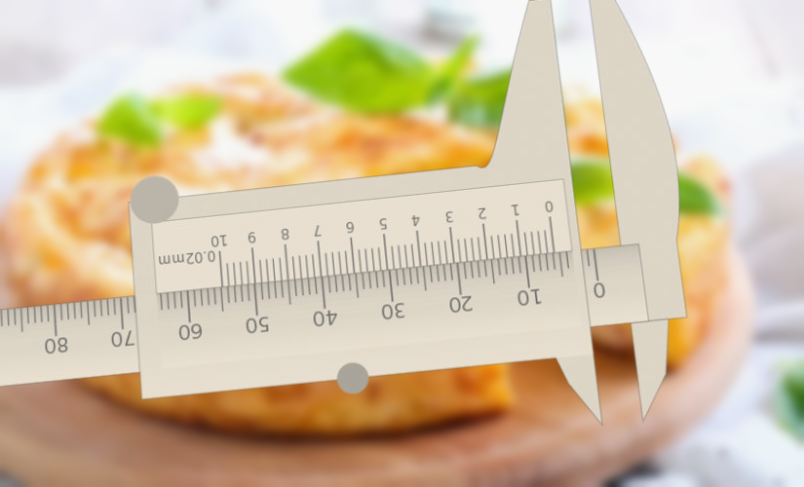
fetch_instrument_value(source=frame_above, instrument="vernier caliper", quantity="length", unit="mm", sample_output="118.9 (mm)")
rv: 5.8 (mm)
